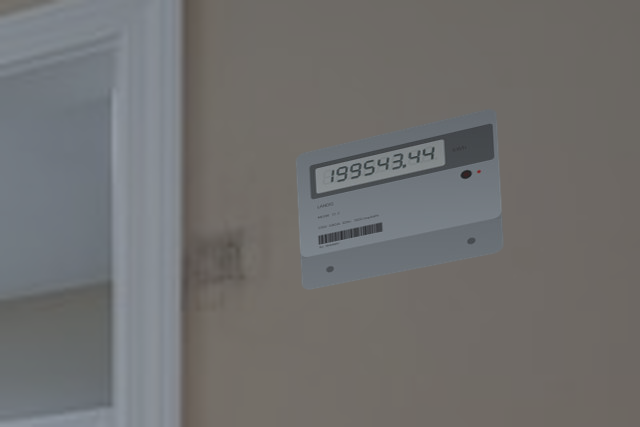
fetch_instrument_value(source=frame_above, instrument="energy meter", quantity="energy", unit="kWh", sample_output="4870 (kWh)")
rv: 199543.44 (kWh)
